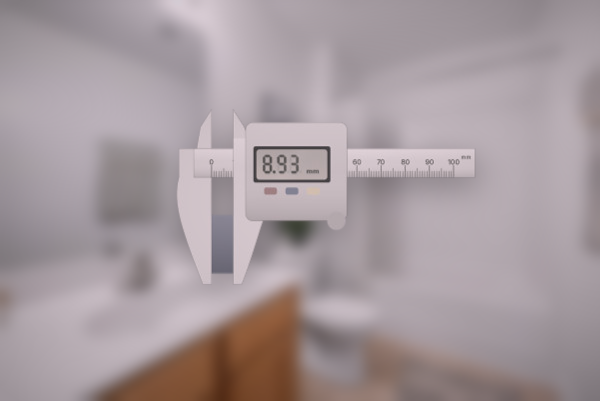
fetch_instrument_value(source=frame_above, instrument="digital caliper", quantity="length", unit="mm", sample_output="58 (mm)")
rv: 8.93 (mm)
